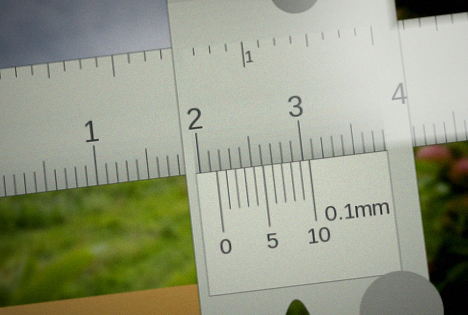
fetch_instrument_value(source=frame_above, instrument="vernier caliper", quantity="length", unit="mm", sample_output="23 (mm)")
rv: 21.6 (mm)
